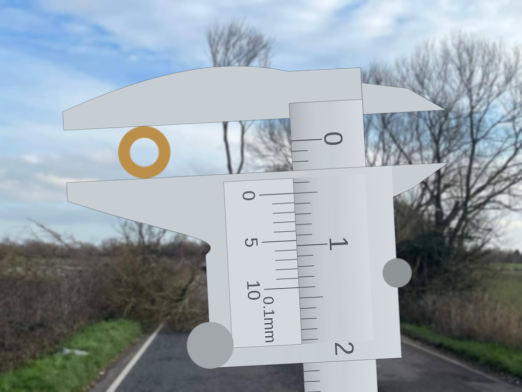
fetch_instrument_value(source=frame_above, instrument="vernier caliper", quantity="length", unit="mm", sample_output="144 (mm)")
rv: 5.0 (mm)
